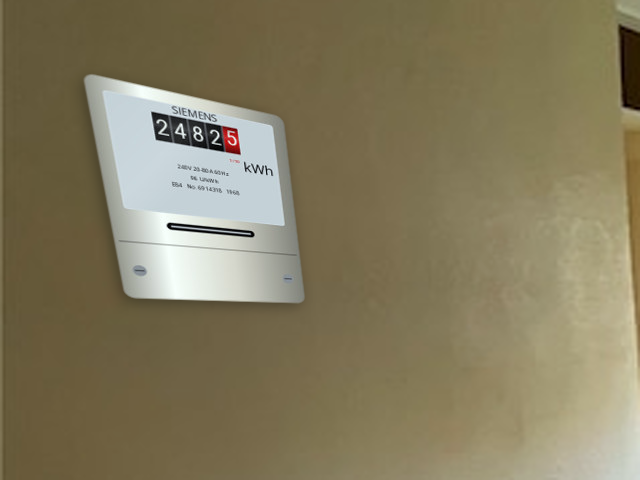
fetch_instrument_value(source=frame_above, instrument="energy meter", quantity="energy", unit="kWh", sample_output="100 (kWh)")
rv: 2482.5 (kWh)
